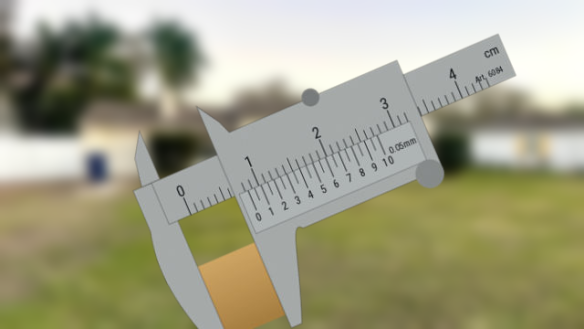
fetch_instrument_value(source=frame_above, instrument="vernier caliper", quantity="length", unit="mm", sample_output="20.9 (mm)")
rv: 8.4 (mm)
